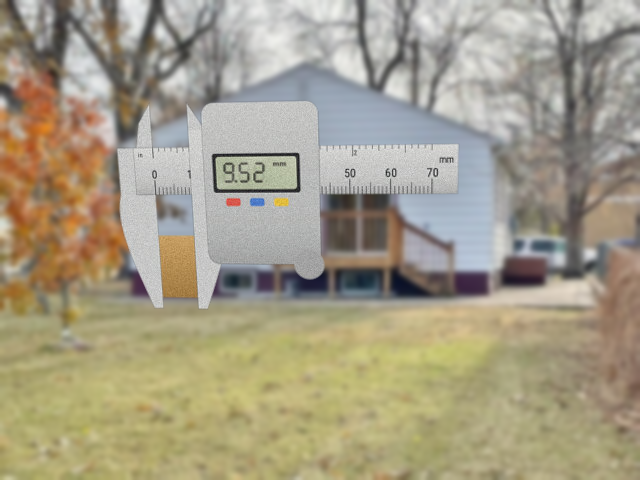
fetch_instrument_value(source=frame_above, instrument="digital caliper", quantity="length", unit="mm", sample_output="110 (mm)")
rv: 9.52 (mm)
